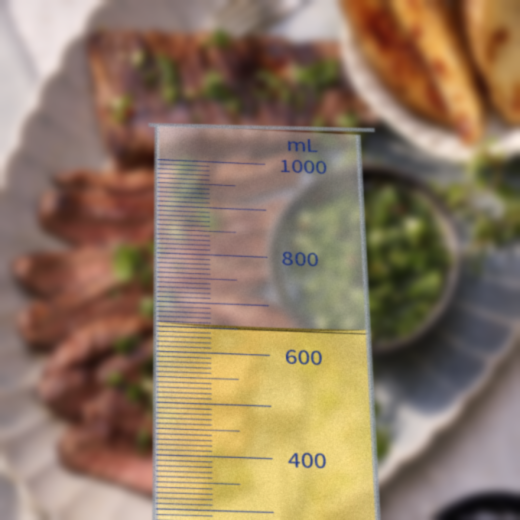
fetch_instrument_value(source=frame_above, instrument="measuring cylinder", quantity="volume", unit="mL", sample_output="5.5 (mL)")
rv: 650 (mL)
